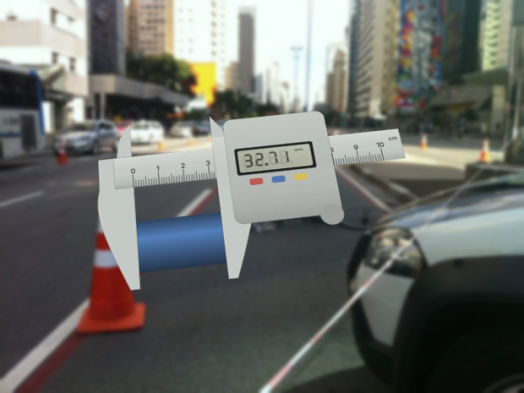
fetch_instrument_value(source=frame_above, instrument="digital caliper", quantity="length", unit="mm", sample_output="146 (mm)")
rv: 32.71 (mm)
